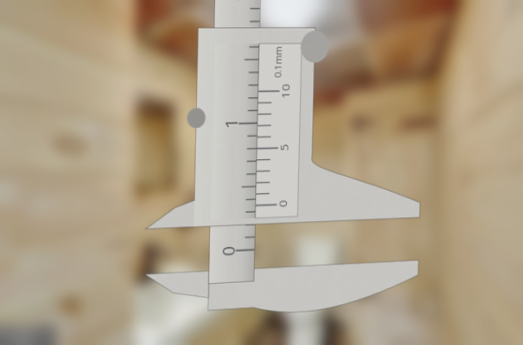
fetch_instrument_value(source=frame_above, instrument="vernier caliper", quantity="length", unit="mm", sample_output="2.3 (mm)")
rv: 3.5 (mm)
